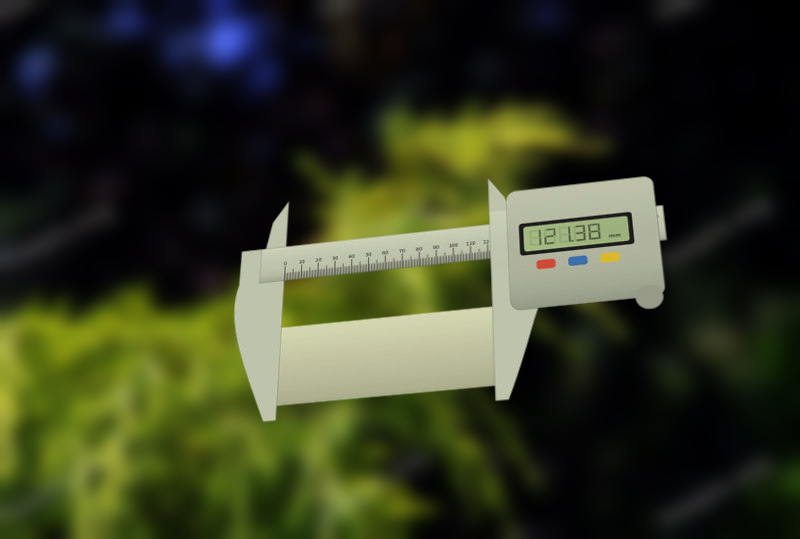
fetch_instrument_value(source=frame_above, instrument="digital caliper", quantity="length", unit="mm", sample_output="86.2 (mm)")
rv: 121.38 (mm)
